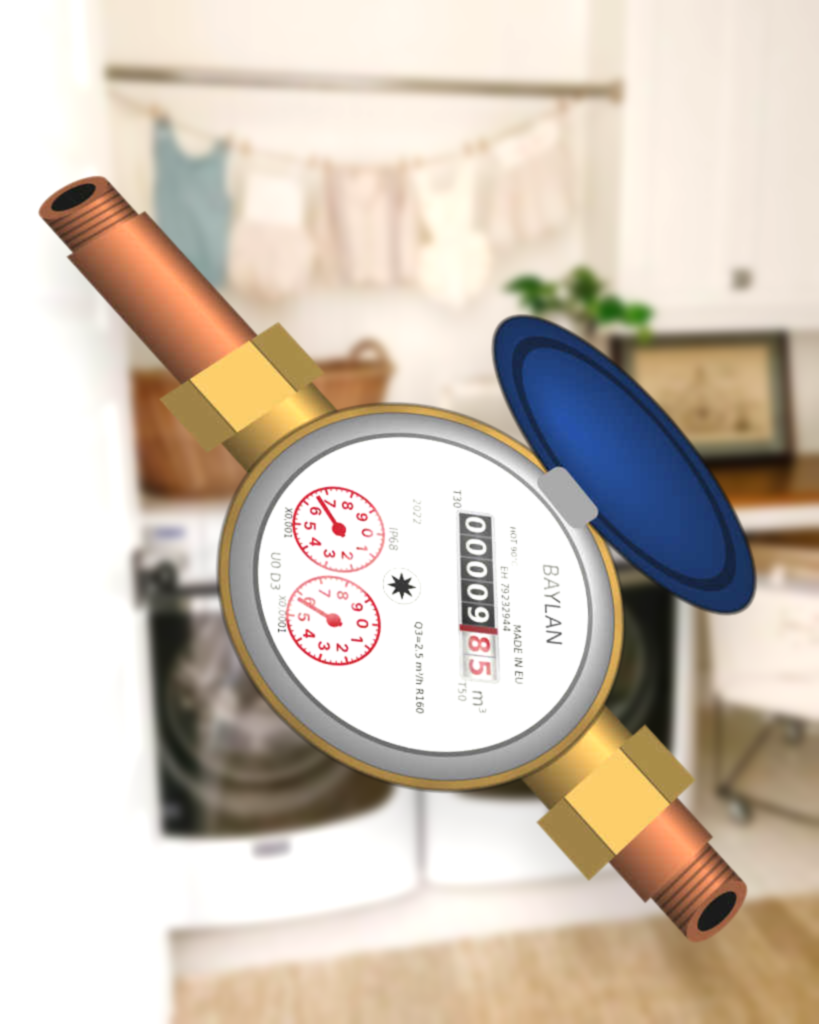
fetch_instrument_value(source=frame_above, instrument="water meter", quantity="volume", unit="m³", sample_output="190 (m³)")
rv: 9.8565 (m³)
